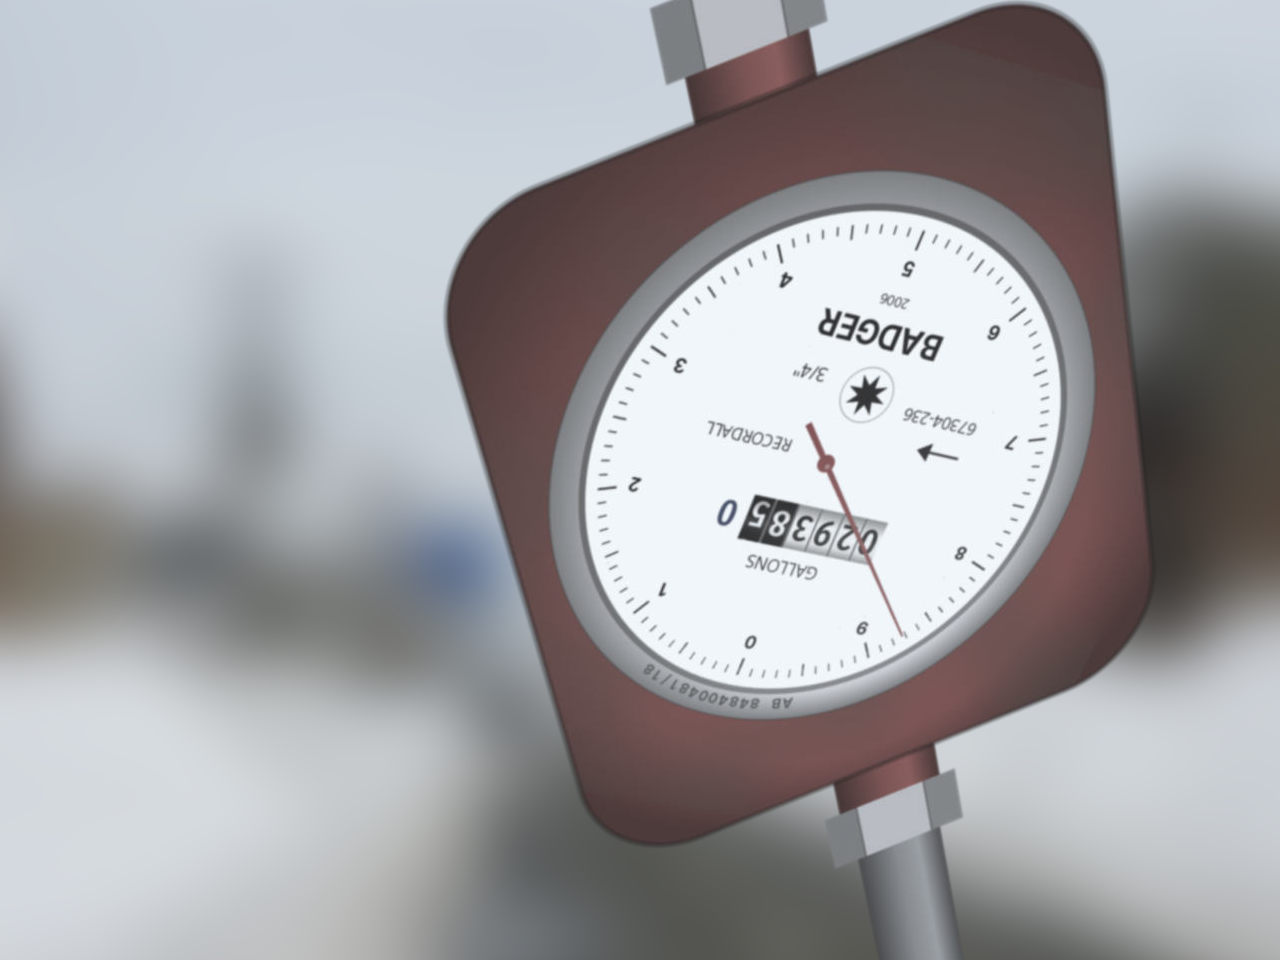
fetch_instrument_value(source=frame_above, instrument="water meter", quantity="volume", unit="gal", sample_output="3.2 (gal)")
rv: 293848.7 (gal)
